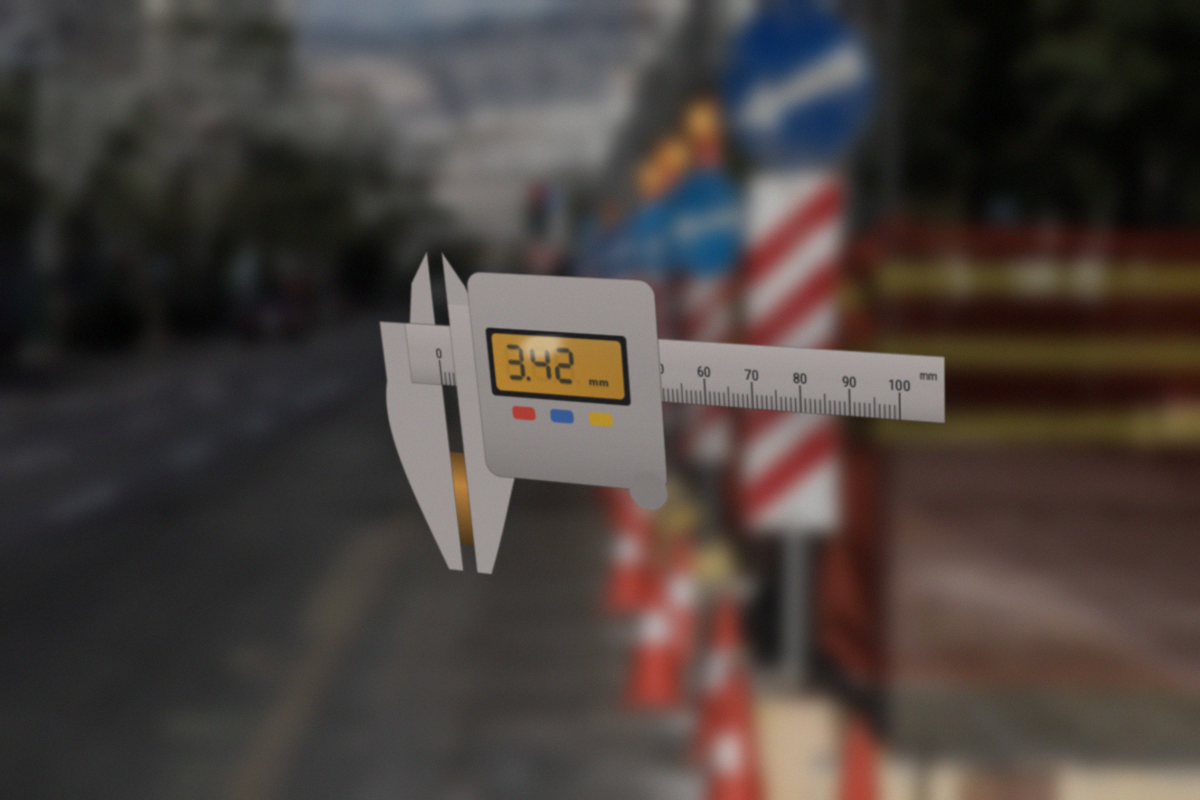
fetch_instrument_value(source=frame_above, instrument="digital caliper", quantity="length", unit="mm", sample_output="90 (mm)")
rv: 3.42 (mm)
